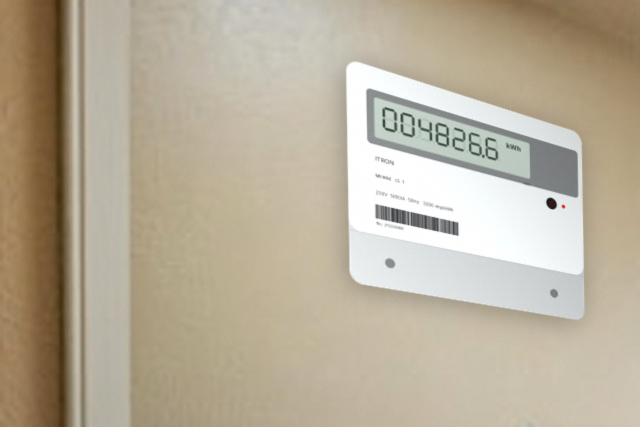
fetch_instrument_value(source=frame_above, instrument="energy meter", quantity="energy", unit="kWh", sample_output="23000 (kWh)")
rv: 4826.6 (kWh)
